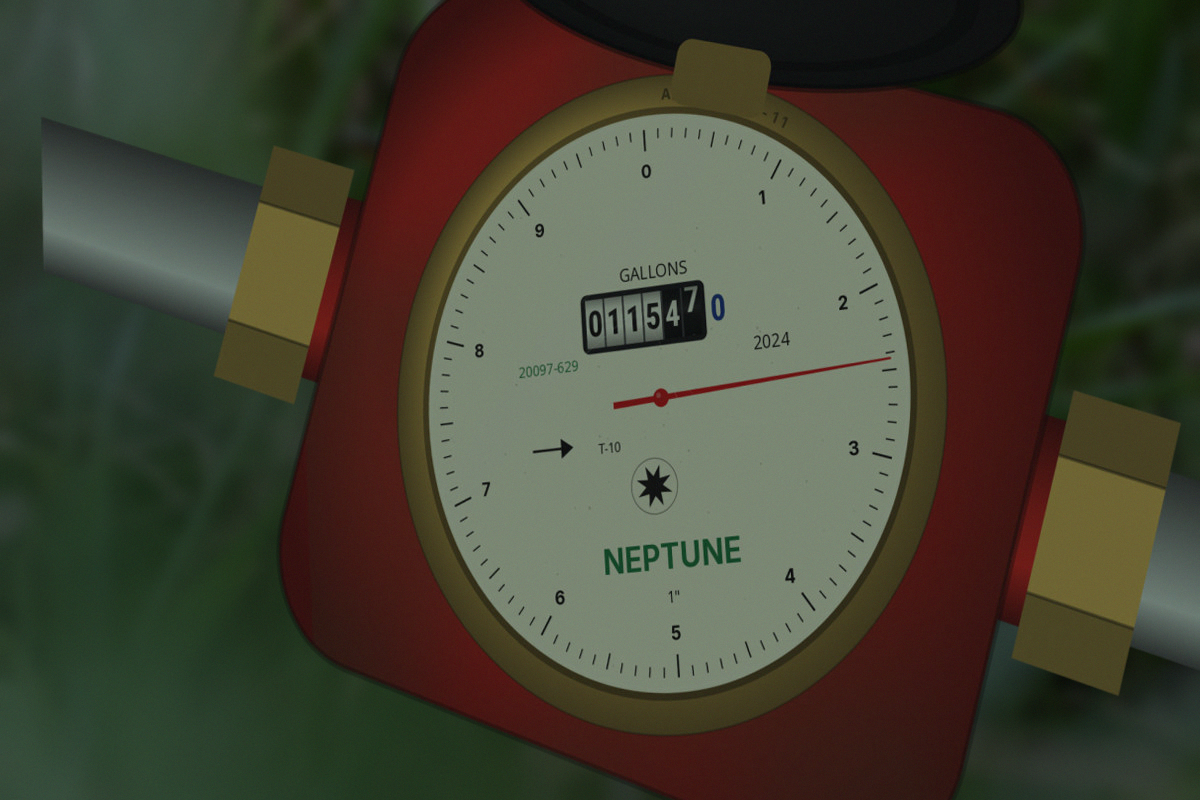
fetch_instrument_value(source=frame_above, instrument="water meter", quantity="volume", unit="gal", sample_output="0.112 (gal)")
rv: 115472.4 (gal)
